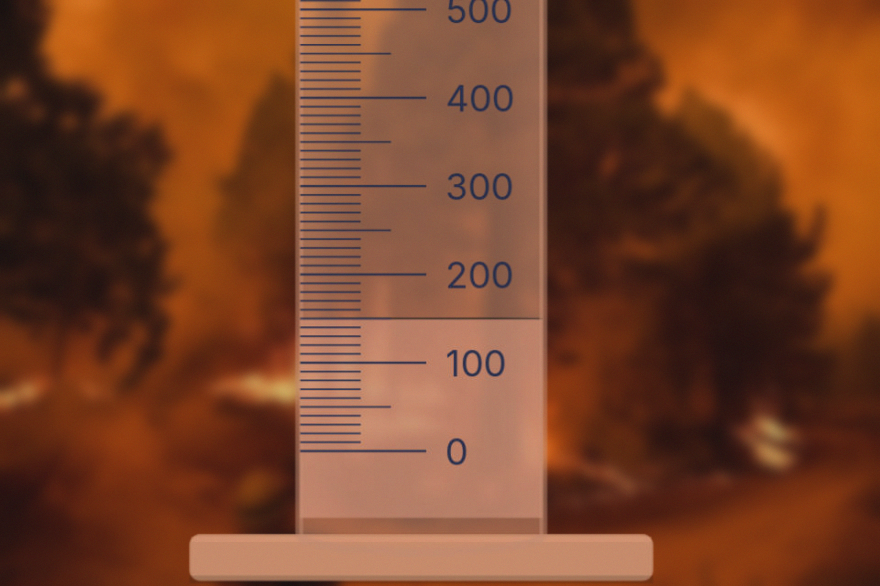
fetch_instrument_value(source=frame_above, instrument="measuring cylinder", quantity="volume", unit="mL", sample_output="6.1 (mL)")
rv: 150 (mL)
